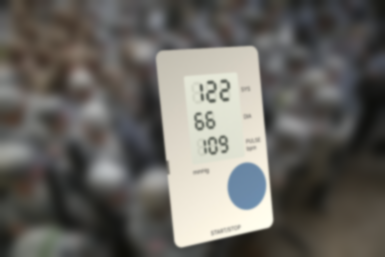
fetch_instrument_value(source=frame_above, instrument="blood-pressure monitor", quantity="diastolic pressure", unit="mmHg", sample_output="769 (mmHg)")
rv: 66 (mmHg)
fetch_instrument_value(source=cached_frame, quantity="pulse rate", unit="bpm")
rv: 109 (bpm)
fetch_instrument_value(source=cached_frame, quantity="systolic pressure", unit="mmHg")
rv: 122 (mmHg)
